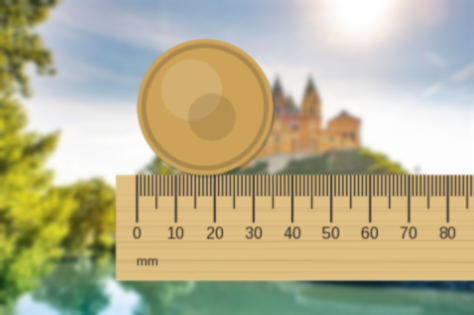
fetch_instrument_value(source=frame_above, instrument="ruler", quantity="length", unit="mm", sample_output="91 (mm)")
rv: 35 (mm)
